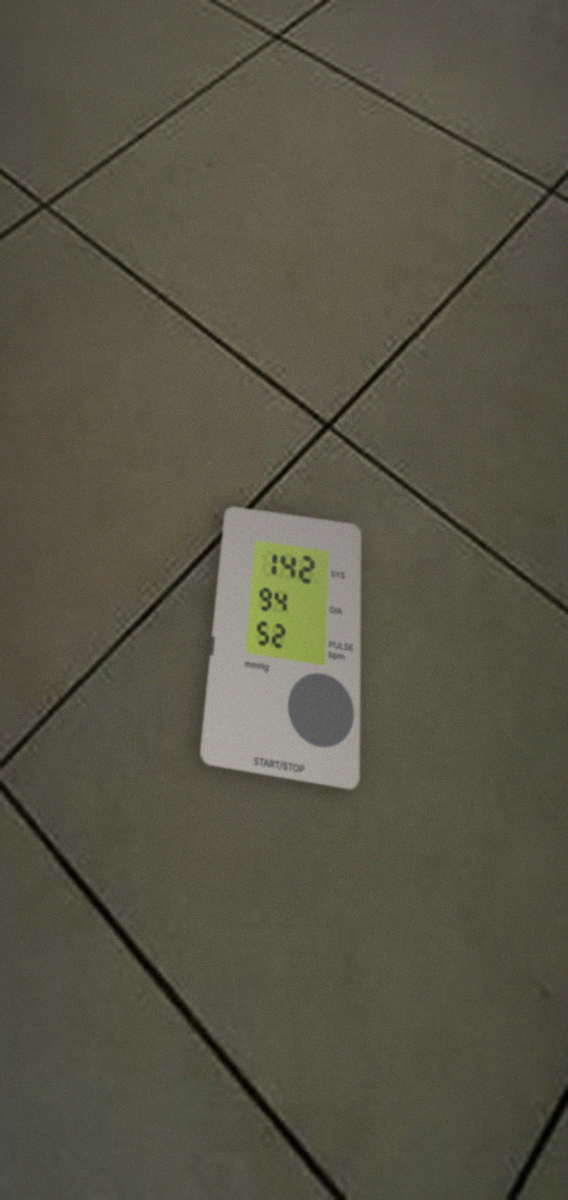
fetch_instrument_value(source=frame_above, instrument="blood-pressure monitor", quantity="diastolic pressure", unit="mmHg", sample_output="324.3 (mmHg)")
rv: 94 (mmHg)
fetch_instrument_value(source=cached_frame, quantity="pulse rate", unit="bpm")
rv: 52 (bpm)
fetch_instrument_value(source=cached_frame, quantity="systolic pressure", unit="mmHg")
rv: 142 (mmHg)
